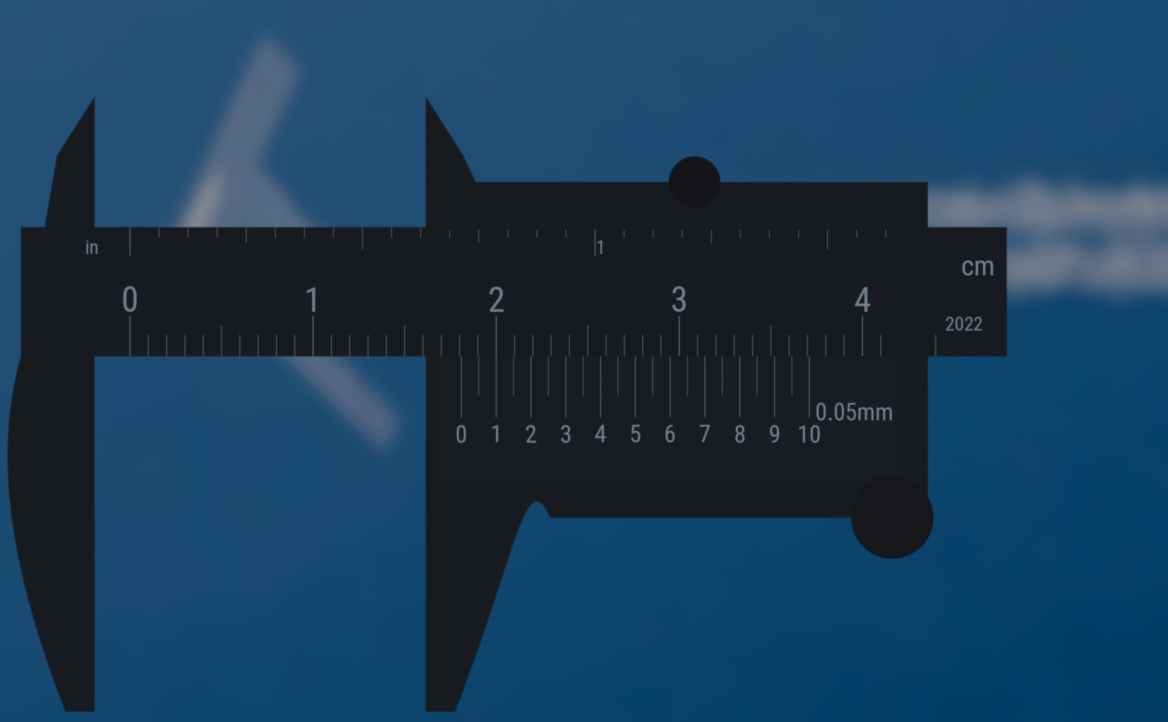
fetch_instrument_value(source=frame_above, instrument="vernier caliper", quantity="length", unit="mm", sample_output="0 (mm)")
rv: 18.1 (mm)
